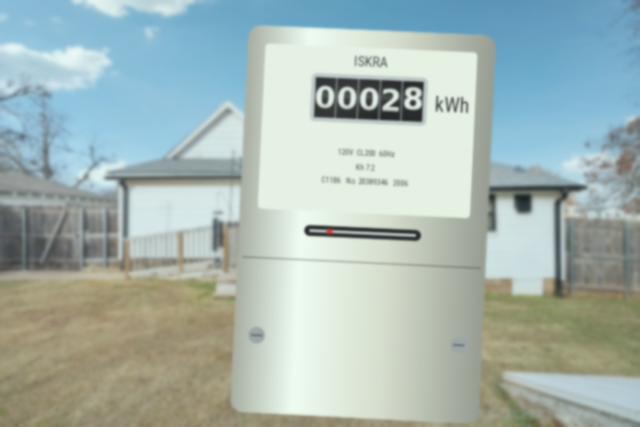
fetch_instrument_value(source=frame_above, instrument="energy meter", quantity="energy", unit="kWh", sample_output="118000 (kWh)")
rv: 28 (kWh)
